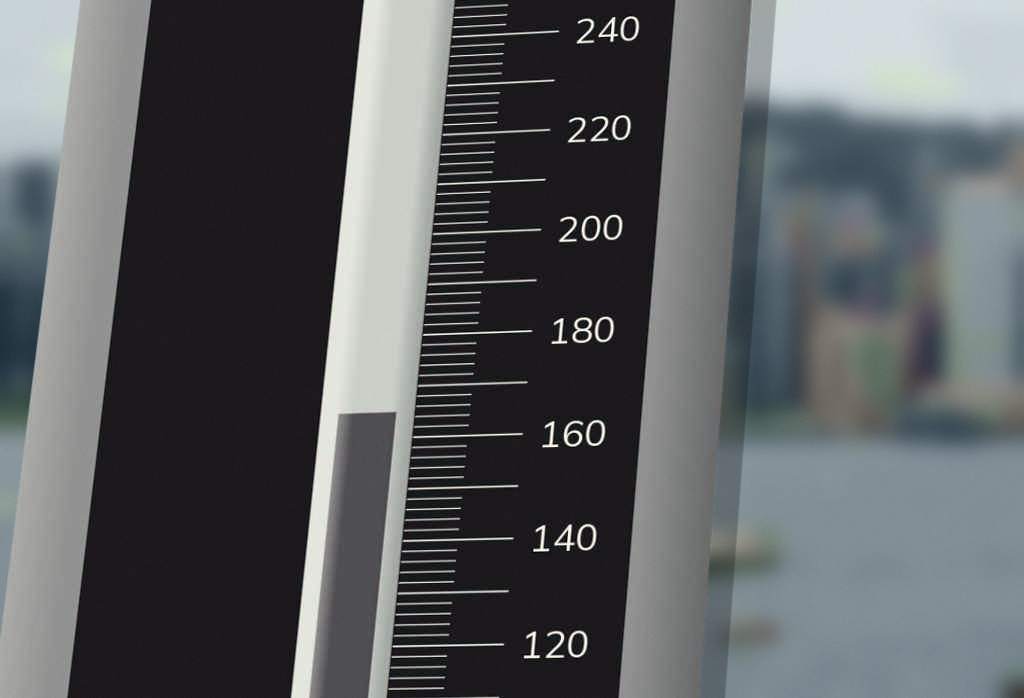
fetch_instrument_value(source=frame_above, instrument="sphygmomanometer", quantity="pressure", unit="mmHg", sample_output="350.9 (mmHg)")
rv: 165 (mmHg)
